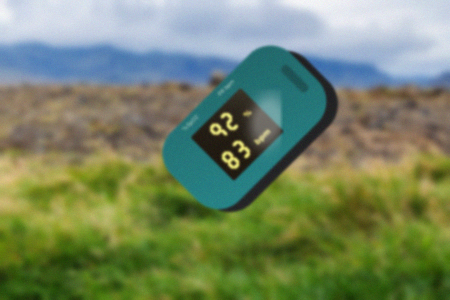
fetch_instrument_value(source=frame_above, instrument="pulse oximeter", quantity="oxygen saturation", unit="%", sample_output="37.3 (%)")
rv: 92 (%)
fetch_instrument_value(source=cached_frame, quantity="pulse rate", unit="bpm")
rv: 83 (bpm)
